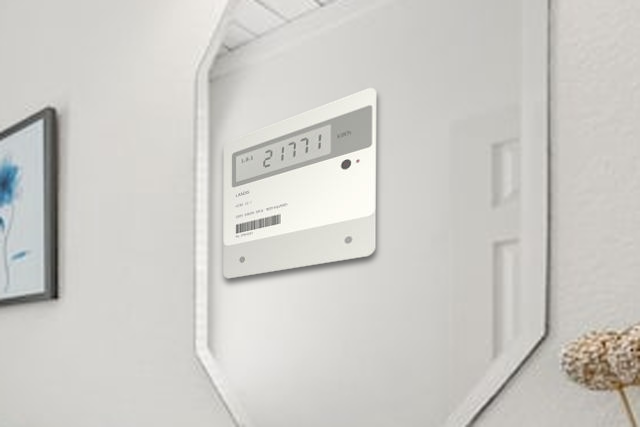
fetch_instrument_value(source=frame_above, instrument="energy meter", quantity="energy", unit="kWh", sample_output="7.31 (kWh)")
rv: 21771 (kWh)
